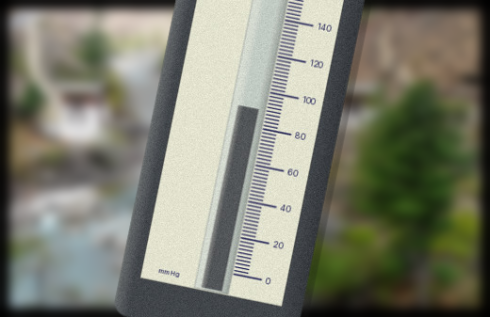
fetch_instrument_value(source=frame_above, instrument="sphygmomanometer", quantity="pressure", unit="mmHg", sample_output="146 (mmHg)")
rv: 90 (mmHg)
